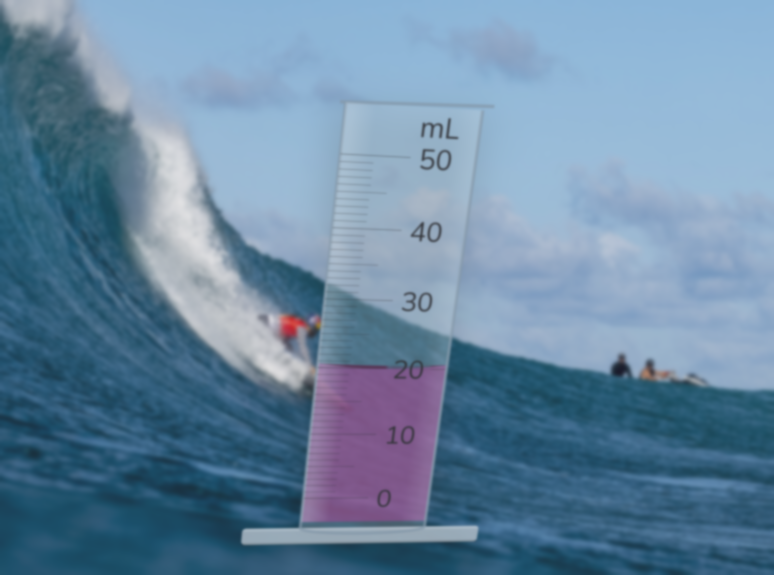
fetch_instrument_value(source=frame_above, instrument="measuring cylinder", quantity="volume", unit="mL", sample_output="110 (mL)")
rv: 20 (mL)
